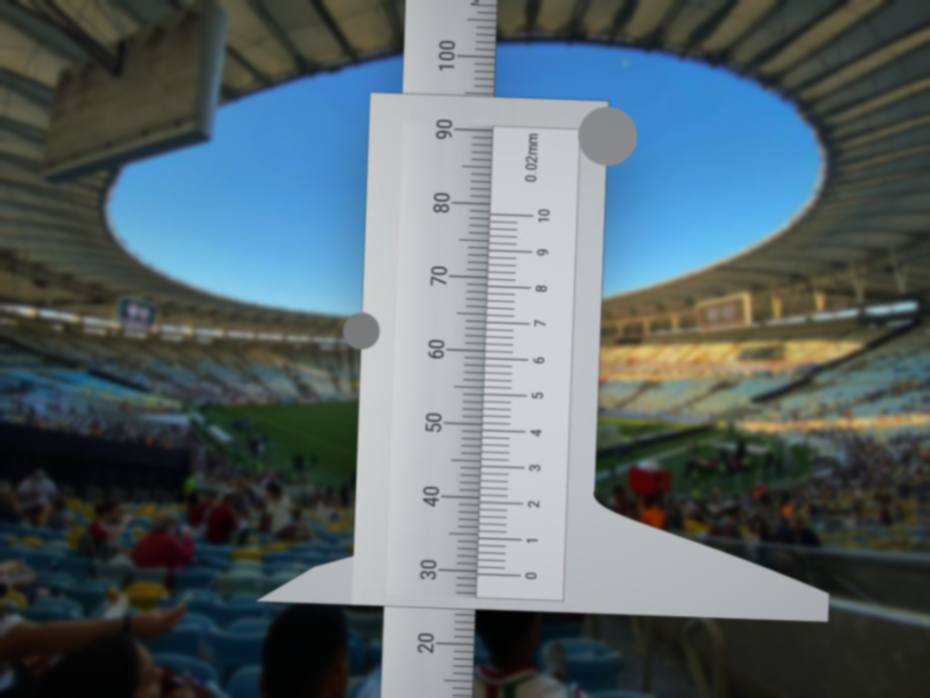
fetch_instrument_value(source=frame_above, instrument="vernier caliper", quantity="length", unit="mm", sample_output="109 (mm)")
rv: 29.6 (mm)
